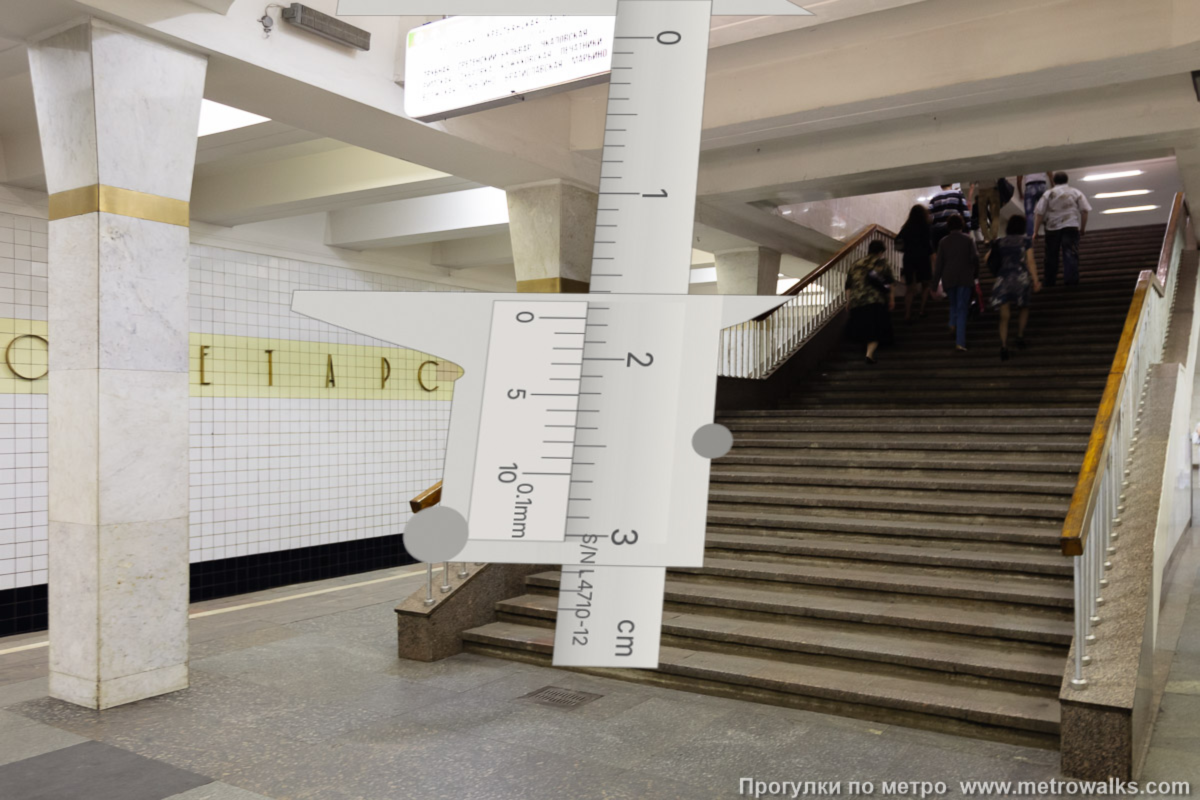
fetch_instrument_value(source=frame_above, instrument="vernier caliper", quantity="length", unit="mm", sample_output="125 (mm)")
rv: 17.6 (mm)
